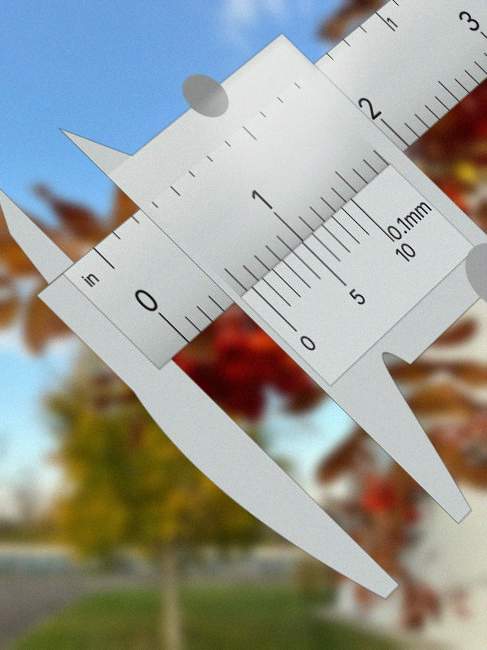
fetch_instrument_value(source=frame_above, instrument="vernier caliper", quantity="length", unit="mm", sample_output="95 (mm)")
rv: 5.4 (mm)
